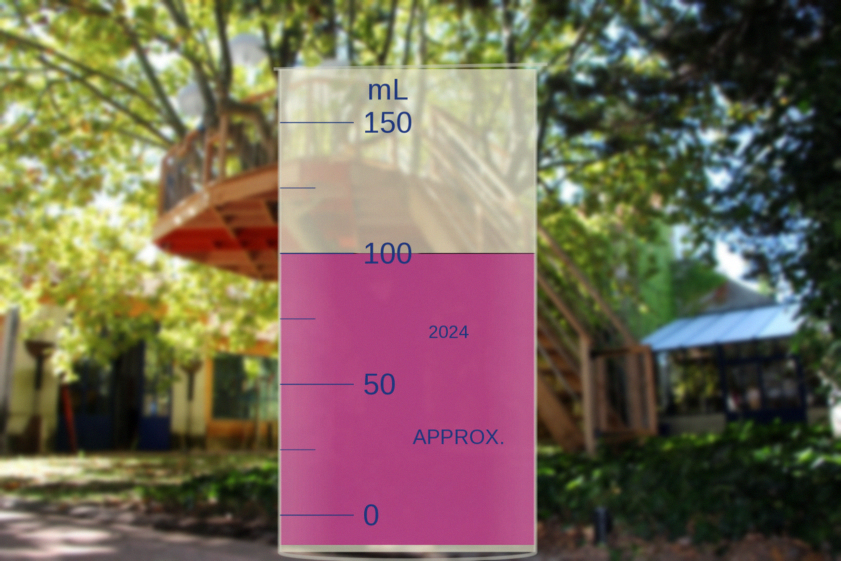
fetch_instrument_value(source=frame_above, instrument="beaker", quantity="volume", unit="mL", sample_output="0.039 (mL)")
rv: 100 (mL)
